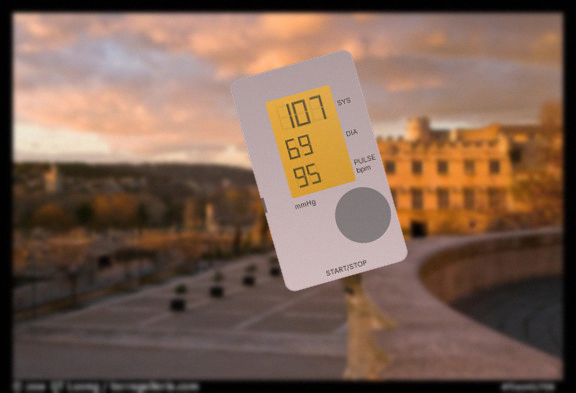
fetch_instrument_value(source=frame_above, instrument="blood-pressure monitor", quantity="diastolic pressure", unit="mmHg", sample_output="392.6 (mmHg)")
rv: 69 (mmHg)
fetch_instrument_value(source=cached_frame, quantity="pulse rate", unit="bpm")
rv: 95 (bpm)
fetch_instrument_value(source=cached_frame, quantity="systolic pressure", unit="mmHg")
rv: 107 (mmHg)
